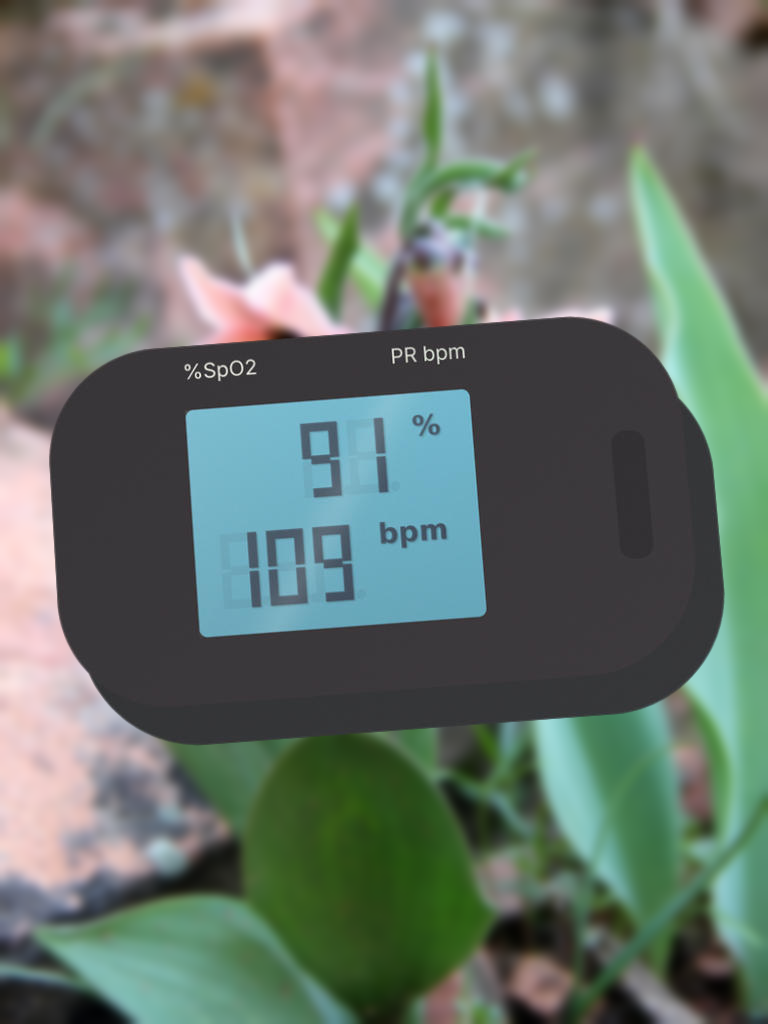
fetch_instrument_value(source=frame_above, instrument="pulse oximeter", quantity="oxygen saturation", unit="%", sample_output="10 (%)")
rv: 91 (%)
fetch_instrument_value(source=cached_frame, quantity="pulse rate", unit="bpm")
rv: 109 (bpm)
